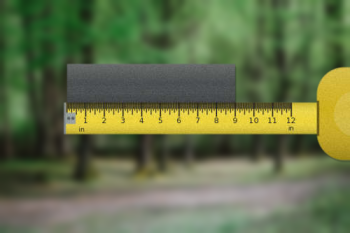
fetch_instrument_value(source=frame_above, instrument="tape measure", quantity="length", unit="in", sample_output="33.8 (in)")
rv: 9 (in)
